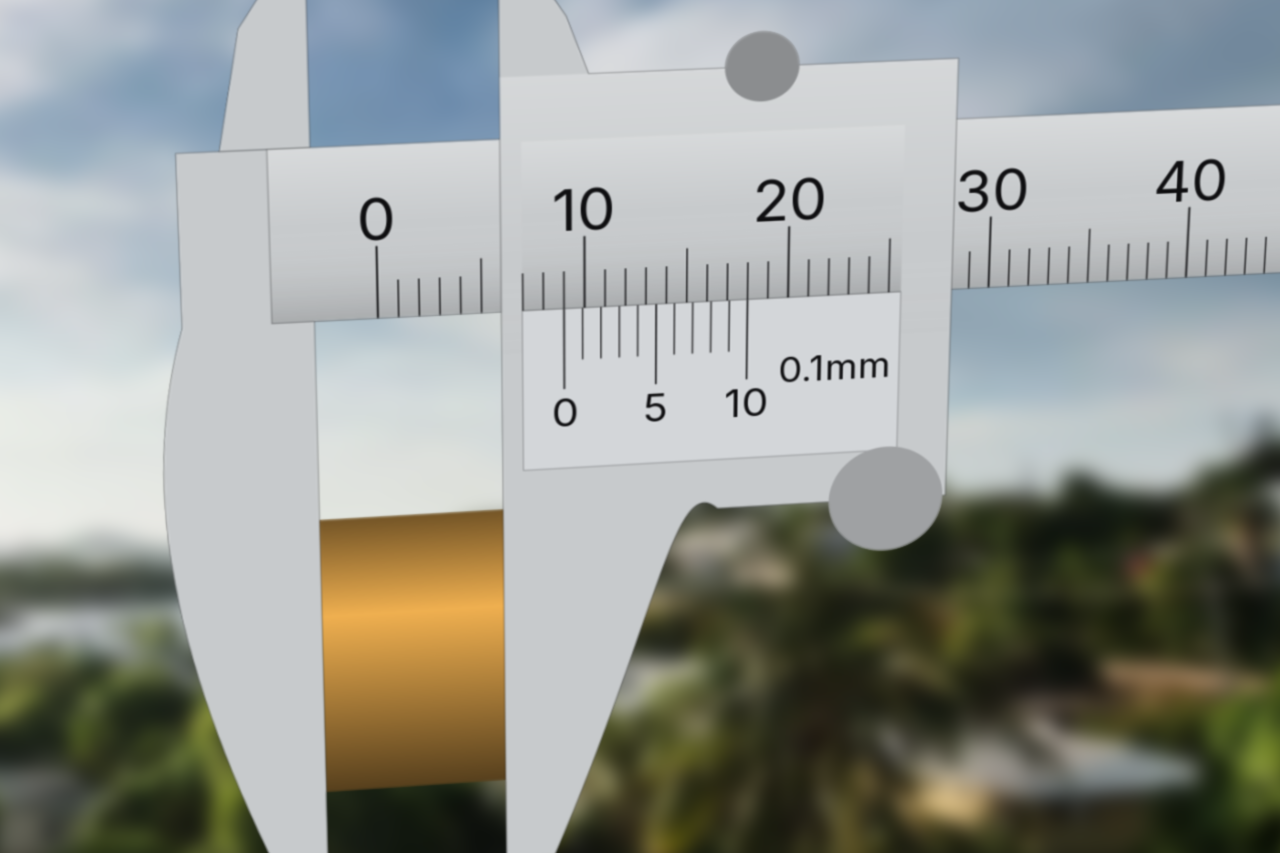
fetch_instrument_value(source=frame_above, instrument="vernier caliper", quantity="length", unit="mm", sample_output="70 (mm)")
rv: 9.0 (mm)
